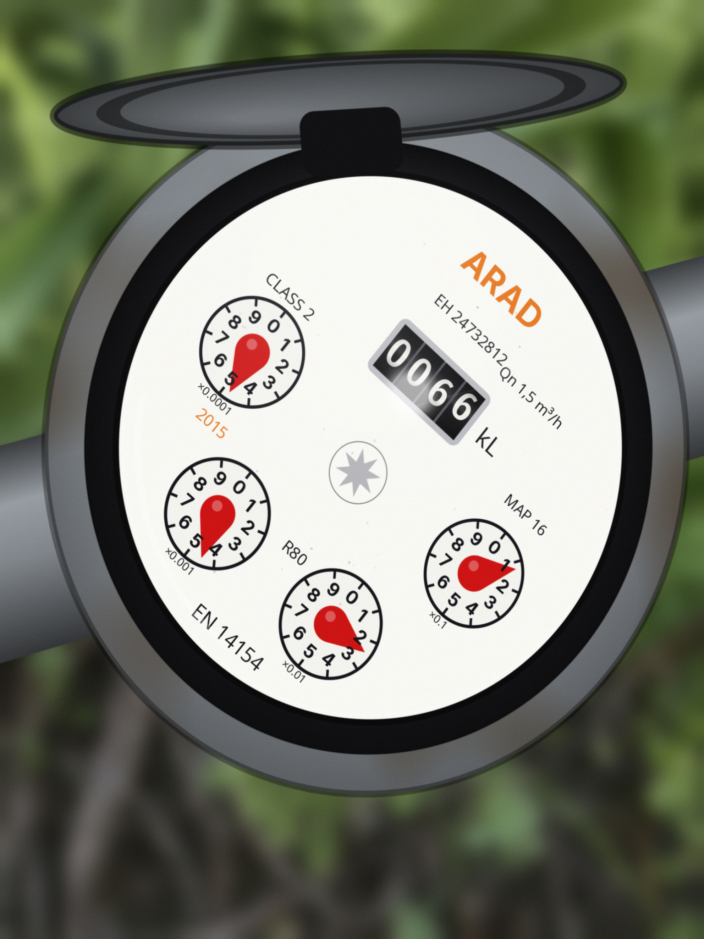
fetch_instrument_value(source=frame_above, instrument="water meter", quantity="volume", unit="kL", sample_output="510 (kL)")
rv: 66.1244 (kL)
